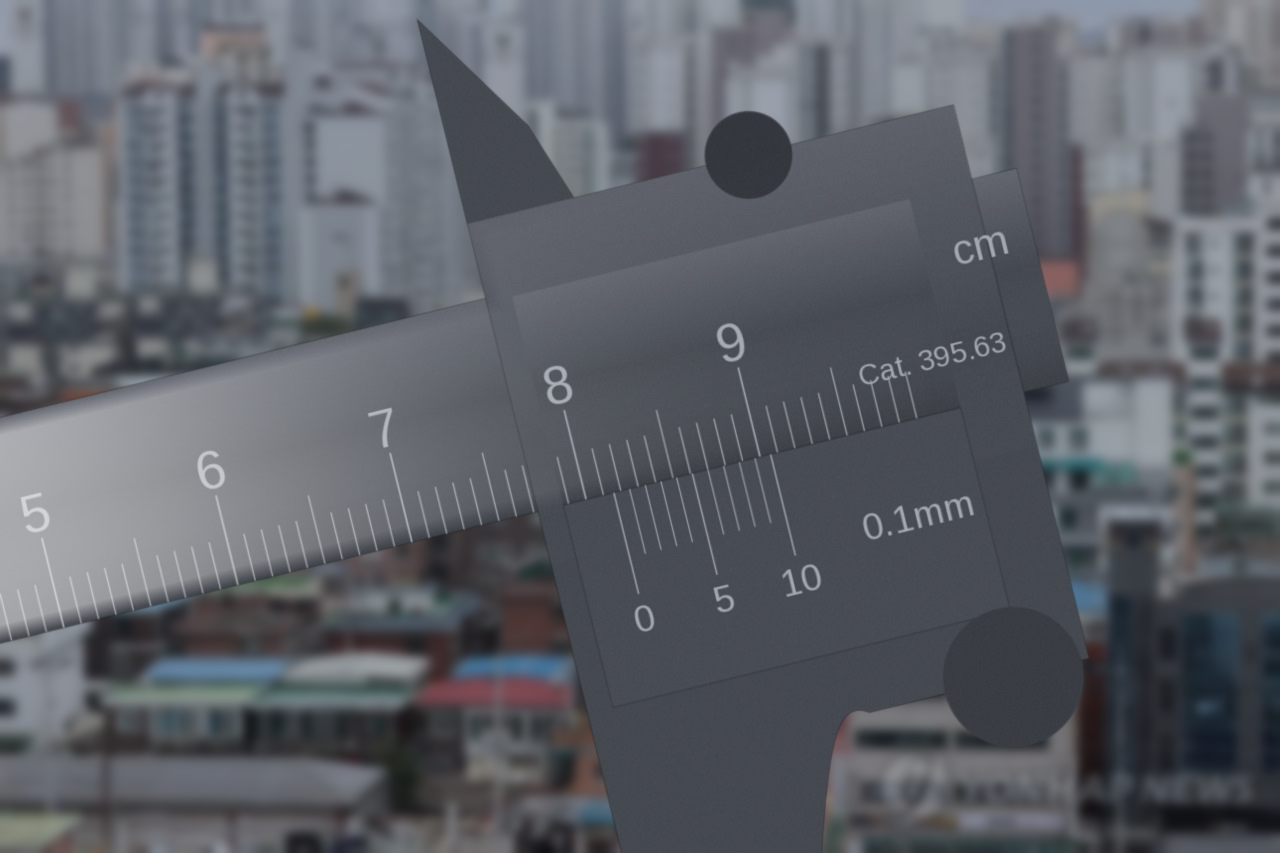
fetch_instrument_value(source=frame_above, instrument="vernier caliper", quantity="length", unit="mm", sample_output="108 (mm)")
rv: 81.6 (mm)
